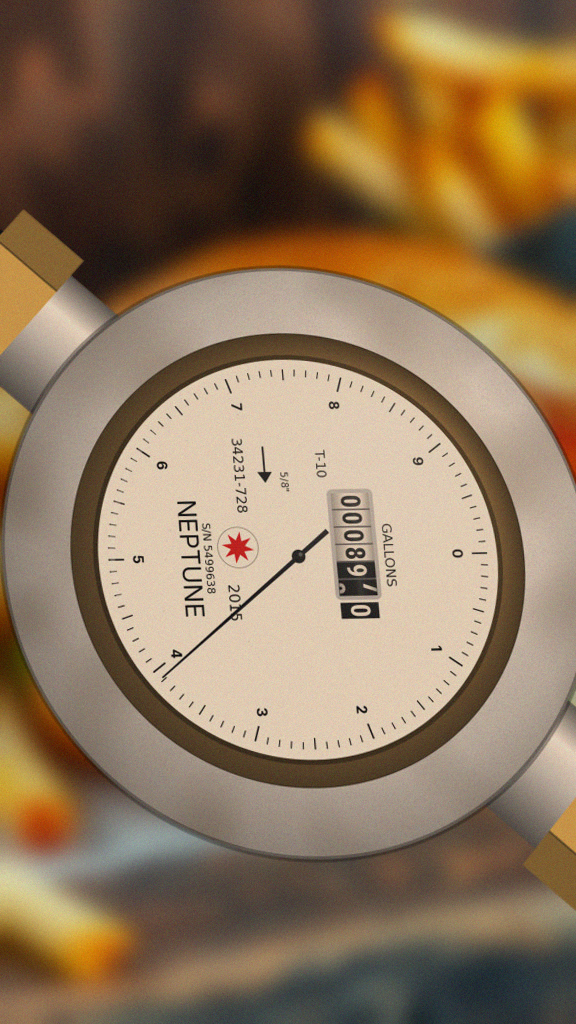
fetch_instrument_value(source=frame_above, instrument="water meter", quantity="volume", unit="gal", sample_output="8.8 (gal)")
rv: 8973.9 (gal)
